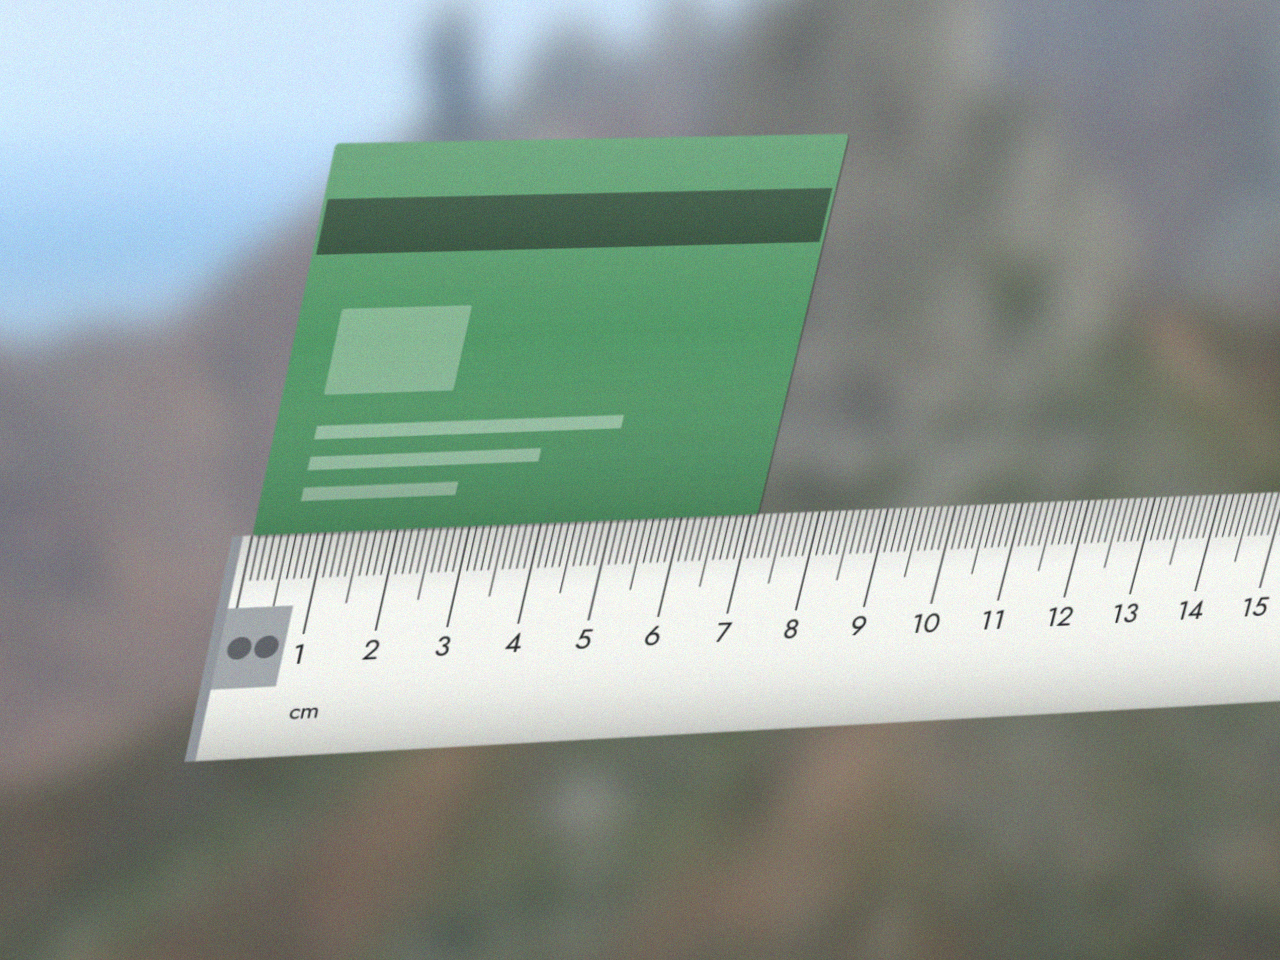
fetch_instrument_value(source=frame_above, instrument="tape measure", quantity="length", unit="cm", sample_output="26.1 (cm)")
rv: 7.1 (cm)
